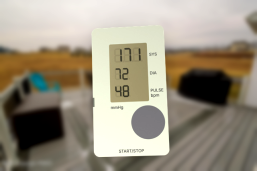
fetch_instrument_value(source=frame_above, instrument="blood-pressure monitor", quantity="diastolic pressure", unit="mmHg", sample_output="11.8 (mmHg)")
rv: 72 (mmHg)
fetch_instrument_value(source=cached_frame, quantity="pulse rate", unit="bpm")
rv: 48 (bpm)
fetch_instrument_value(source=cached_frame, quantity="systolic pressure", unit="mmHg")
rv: 171 (mmHg)
